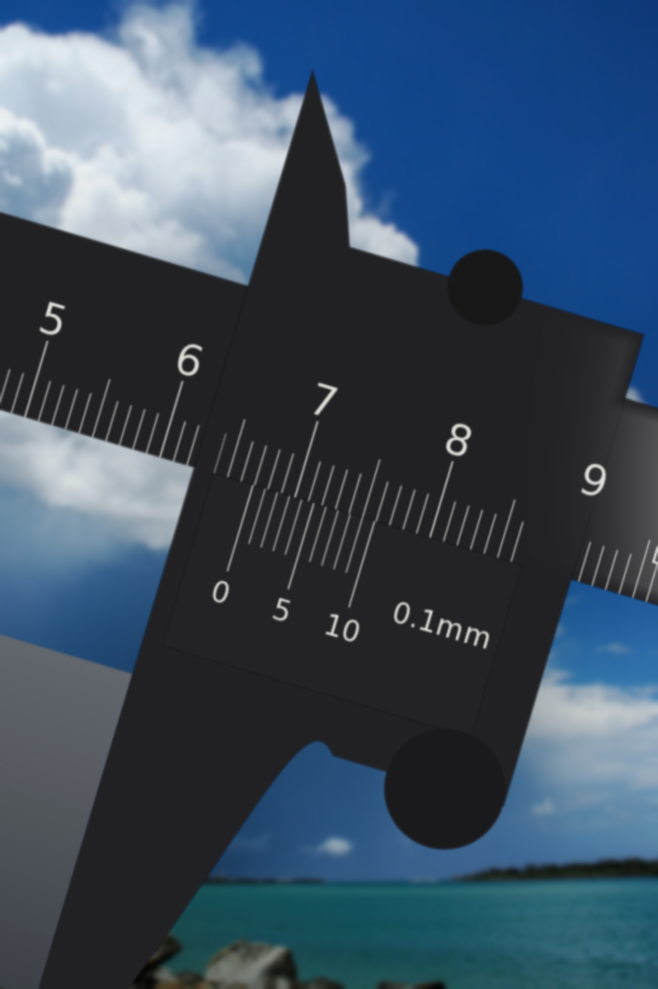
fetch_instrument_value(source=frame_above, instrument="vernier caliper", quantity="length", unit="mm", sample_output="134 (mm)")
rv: 66.9 (mm)
